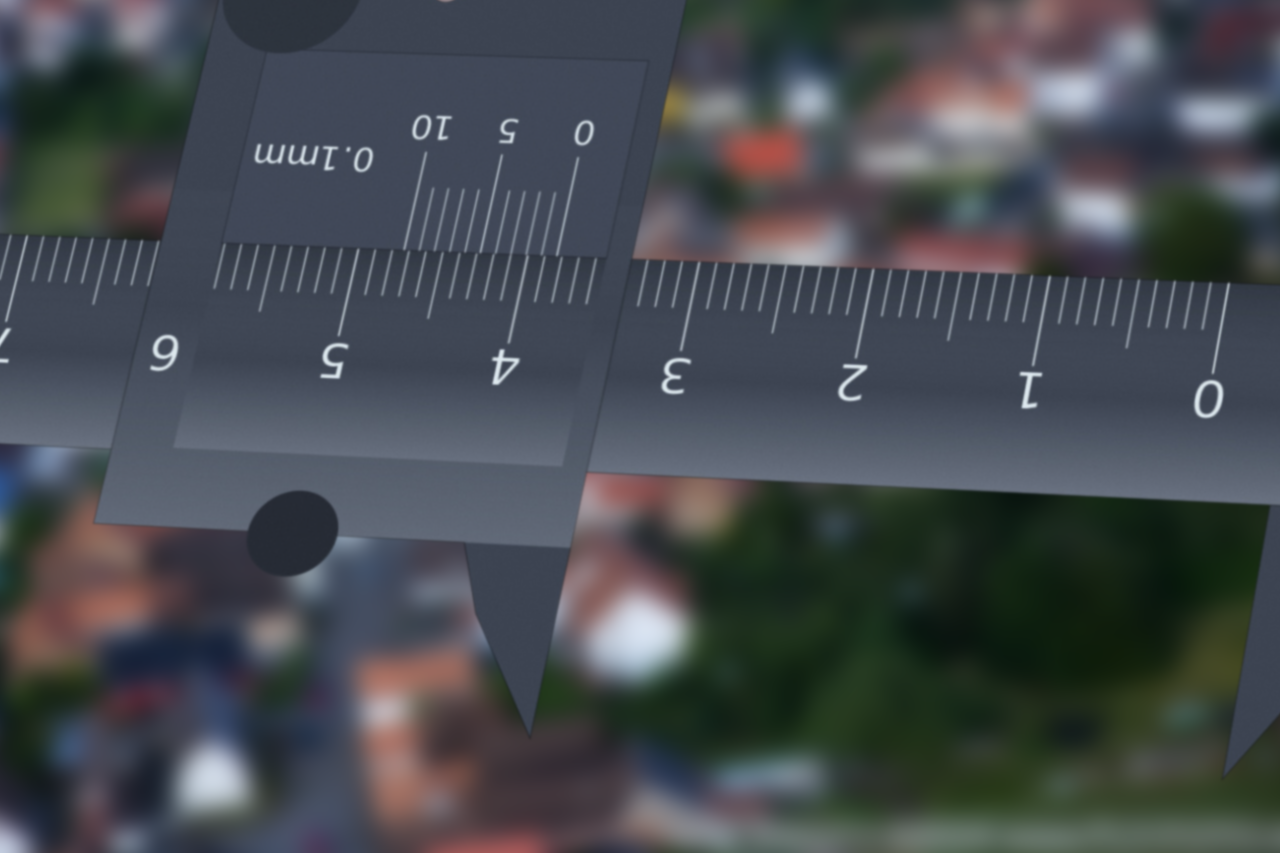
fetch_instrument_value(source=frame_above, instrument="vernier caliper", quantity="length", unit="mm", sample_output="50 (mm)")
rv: 38.3 (mm)
